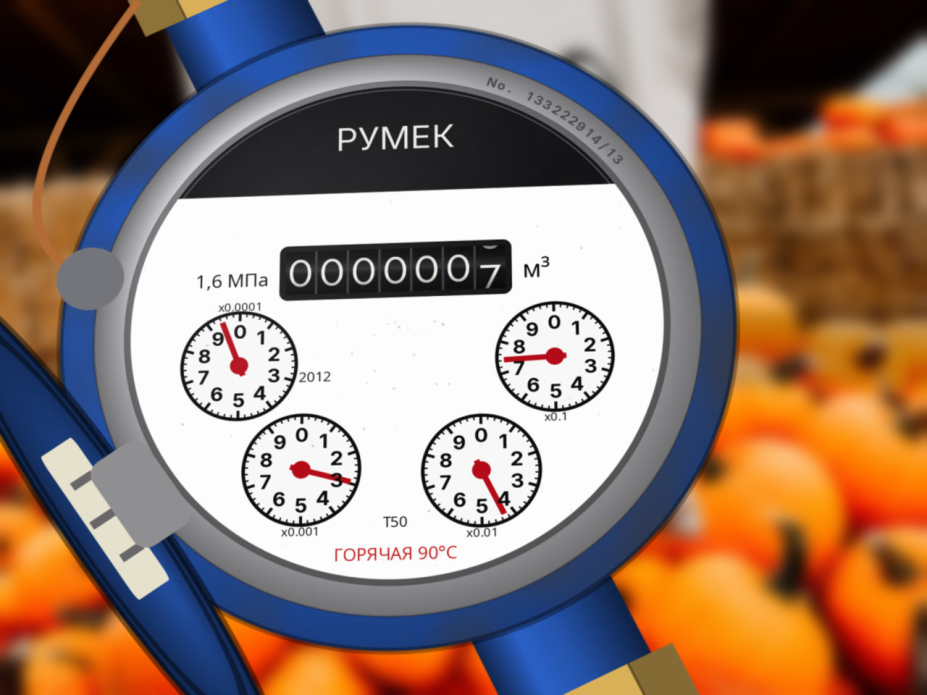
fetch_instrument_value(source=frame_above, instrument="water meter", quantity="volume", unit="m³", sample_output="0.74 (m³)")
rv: 6.7429 (m³)
